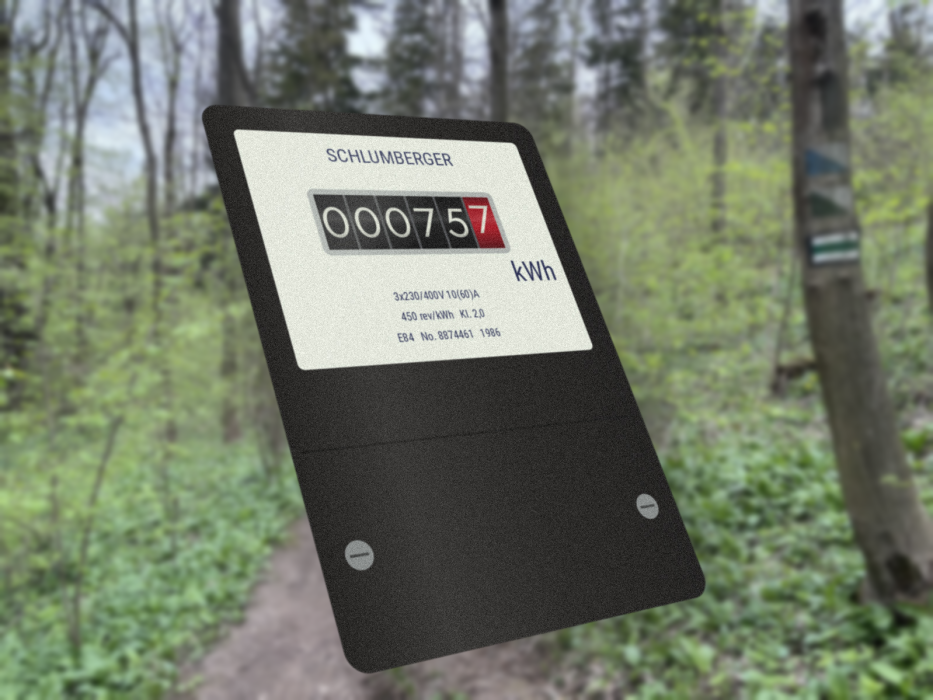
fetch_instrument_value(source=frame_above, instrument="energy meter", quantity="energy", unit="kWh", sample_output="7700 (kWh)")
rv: 75.7 (kWh)
